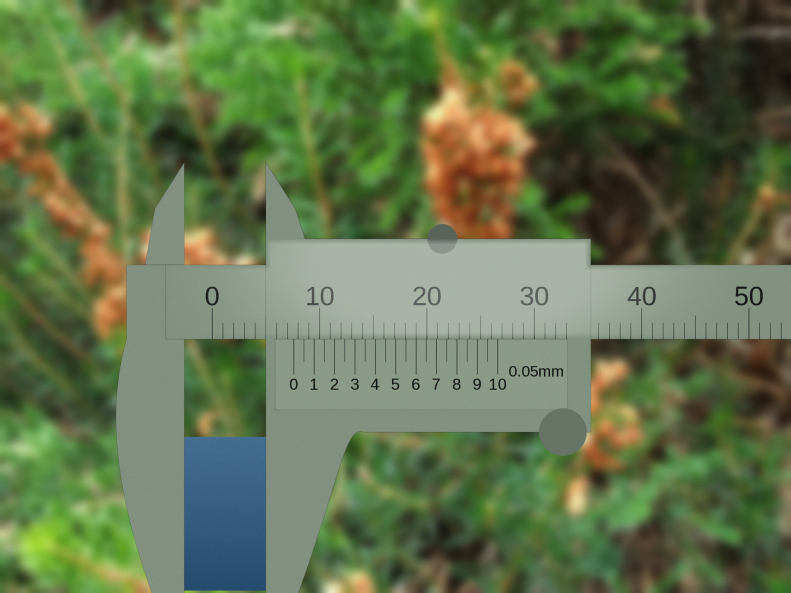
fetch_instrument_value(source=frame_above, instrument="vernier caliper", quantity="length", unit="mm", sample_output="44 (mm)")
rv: 7.6 (mm)
